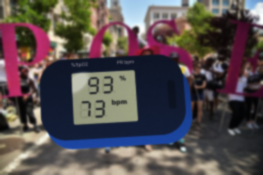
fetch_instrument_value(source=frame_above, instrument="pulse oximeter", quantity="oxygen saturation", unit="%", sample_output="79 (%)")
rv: 93 (%)
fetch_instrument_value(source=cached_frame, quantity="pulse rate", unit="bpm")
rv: 73 (bpm)
